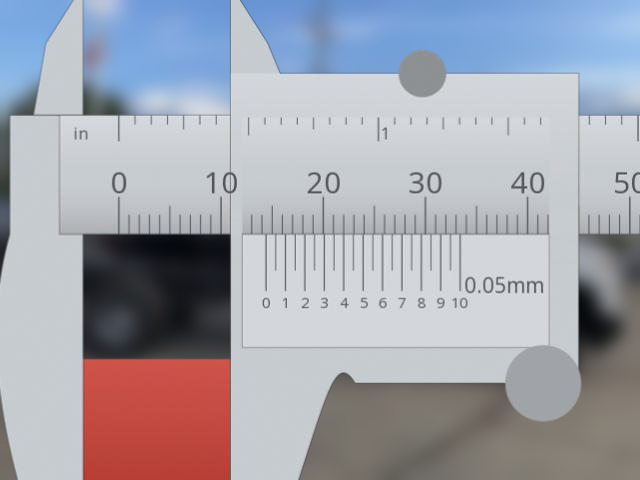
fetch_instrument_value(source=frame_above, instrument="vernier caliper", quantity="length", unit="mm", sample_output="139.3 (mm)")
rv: 14.4 (mm)
